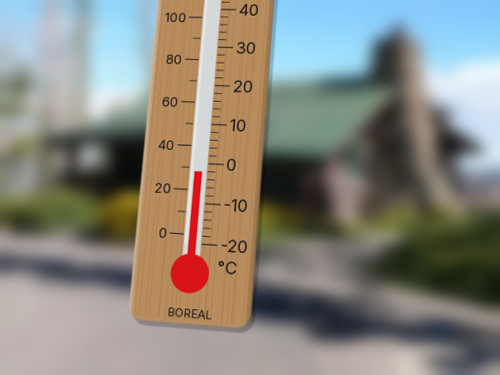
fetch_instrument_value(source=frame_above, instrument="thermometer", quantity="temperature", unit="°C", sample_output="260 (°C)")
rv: -2 (°C)
